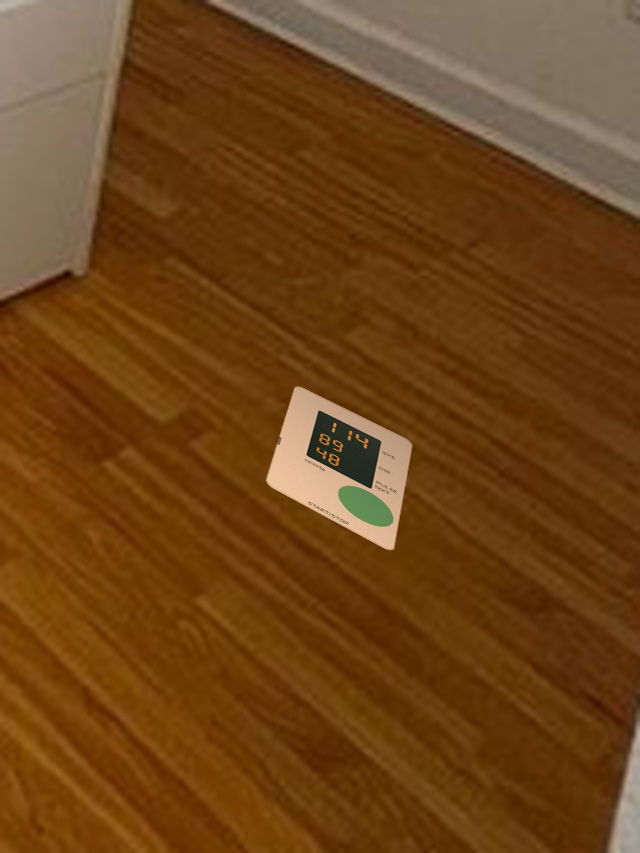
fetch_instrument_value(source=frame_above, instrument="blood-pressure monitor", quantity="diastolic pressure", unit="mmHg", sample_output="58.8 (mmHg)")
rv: 89 (mmHg)
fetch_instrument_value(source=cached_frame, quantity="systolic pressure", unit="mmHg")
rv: 114 (mmHg)
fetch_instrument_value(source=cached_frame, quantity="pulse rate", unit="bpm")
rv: 48 (bpm)
